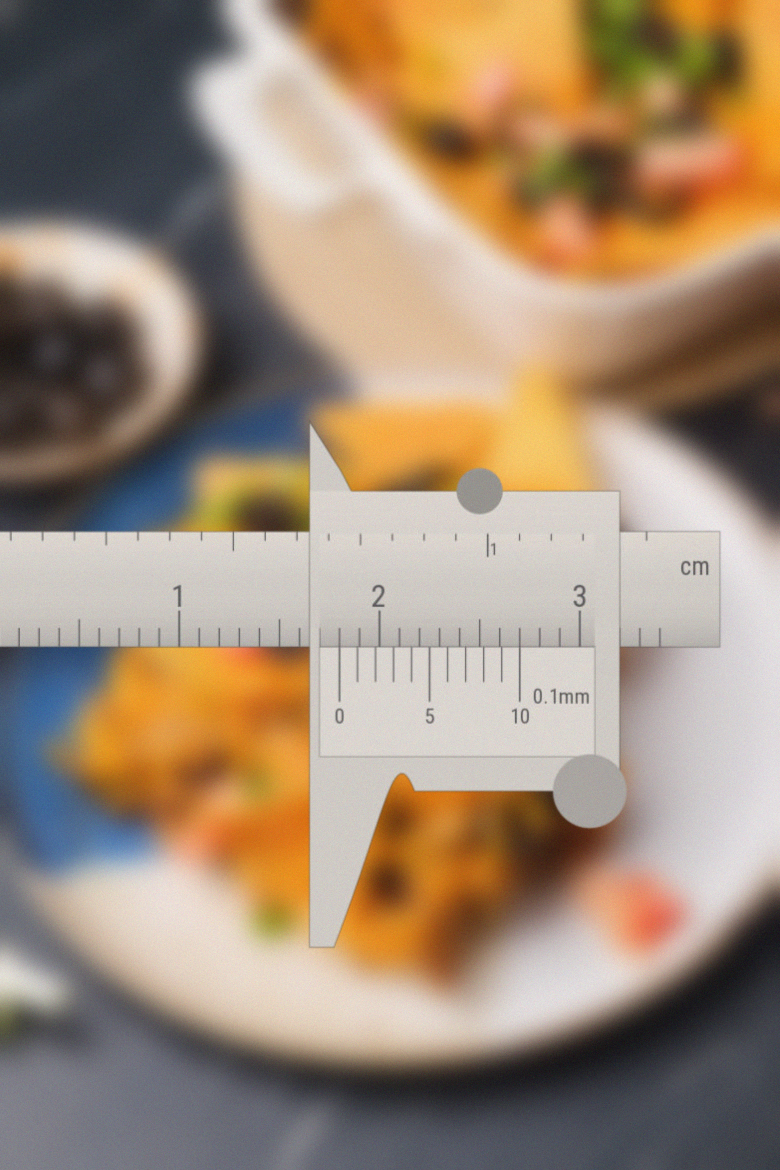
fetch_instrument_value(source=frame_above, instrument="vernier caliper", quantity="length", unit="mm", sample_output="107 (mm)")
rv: 18.0 (mm)
